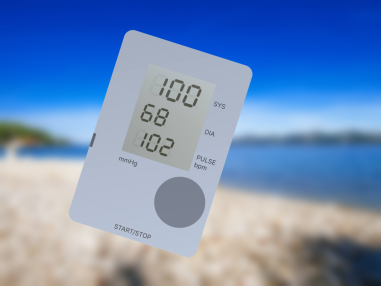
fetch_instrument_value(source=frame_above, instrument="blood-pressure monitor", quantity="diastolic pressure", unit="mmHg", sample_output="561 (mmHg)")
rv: 68 (mmHg)
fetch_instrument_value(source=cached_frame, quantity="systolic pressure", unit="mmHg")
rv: 100 (mmHg)
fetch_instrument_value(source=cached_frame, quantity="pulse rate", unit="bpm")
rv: 102 (bpm)
